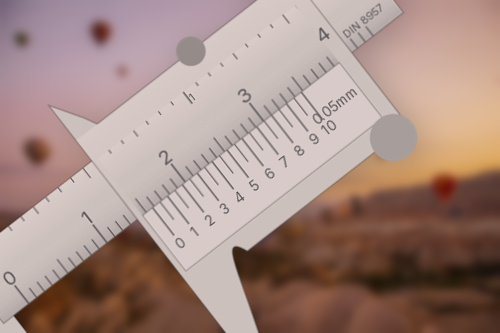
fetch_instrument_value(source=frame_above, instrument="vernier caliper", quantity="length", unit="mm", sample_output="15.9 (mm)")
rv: 15.8 (mm)
